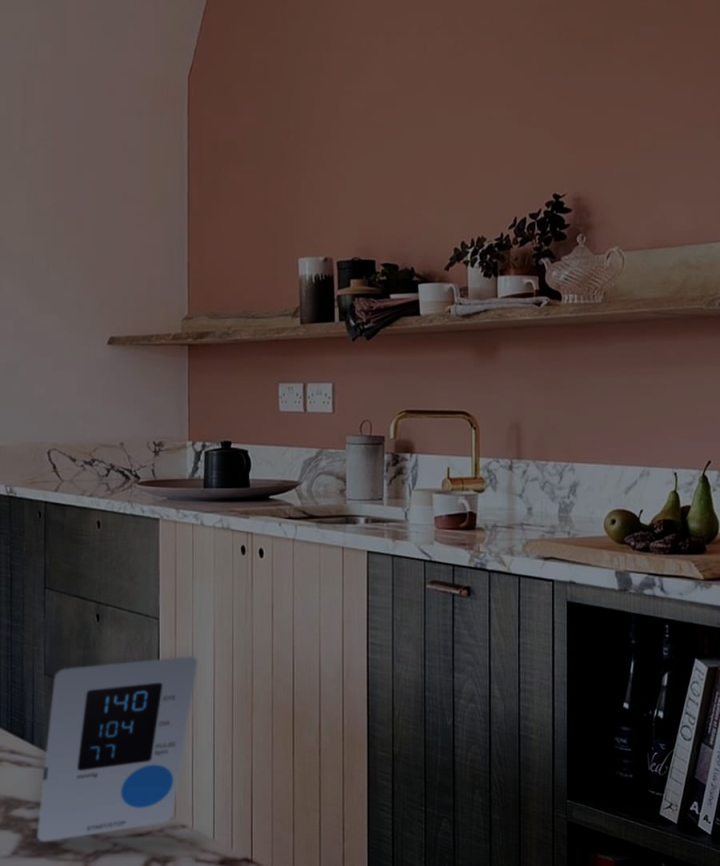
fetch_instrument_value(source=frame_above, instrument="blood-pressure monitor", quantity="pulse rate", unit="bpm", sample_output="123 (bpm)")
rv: 77 (bpm)
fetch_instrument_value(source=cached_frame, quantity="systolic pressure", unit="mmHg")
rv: 140 (mmHg)
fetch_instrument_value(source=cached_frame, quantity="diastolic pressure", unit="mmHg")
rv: 104 (mmHg)
